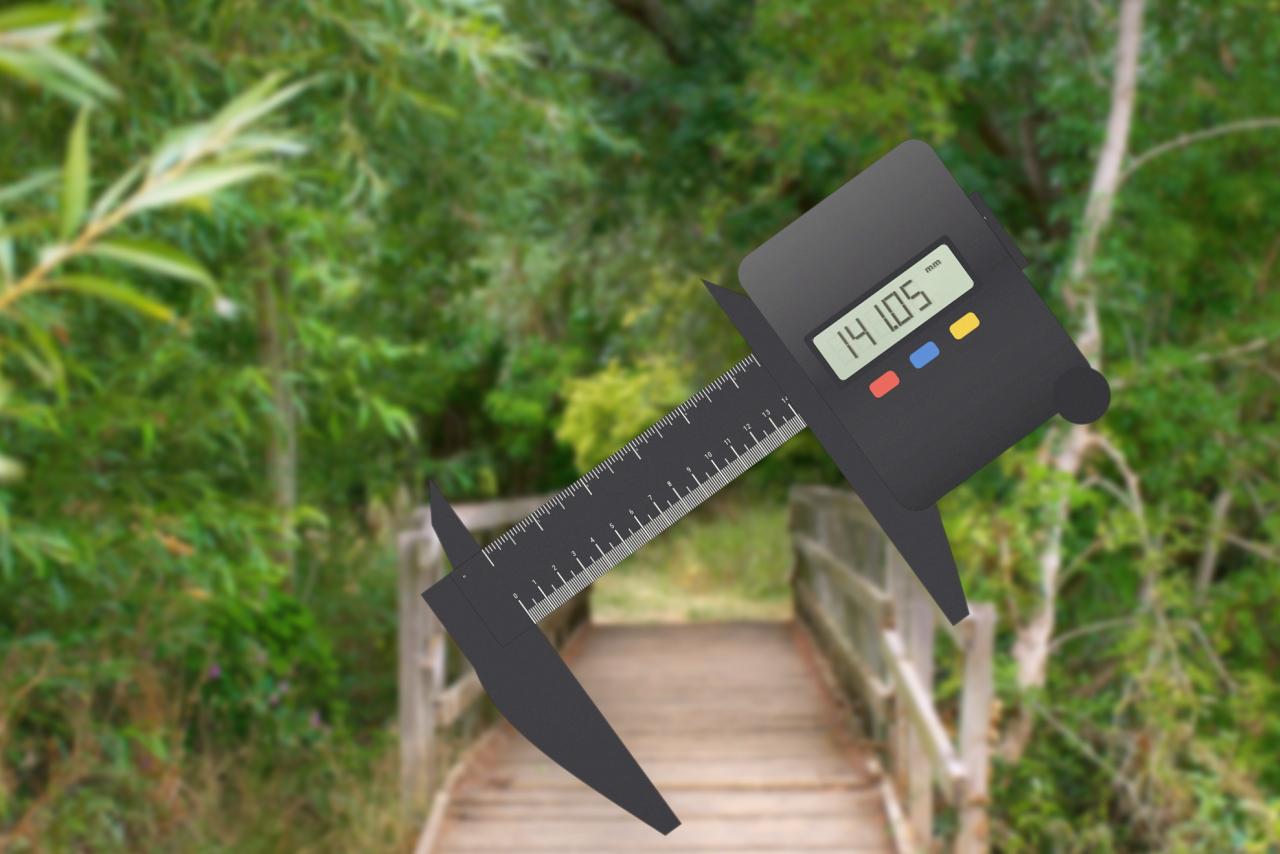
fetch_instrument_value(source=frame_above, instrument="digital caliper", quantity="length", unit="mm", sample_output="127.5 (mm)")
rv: 141.05 (mm)
